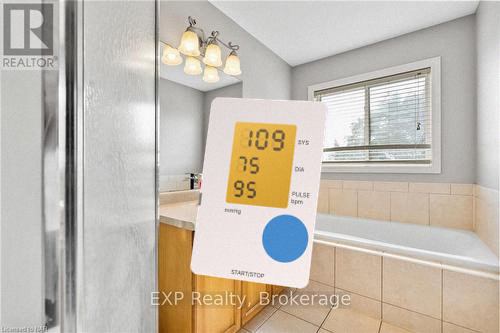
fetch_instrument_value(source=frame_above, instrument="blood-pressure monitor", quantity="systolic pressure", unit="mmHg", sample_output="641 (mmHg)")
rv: 109 (mmHg)
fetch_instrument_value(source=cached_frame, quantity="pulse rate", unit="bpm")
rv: 95 (bpm)
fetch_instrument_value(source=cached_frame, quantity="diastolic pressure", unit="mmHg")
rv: 75 (mmHg)
